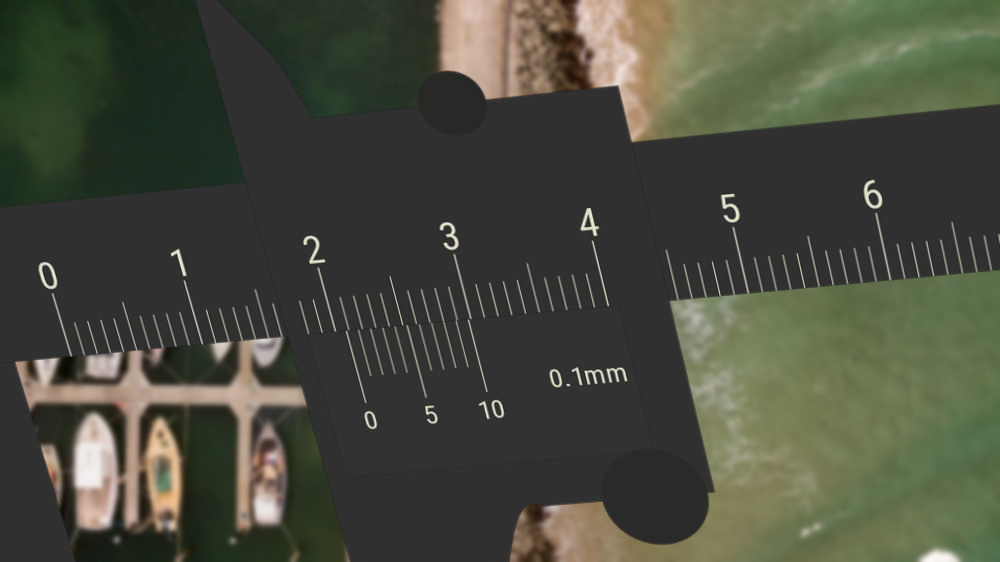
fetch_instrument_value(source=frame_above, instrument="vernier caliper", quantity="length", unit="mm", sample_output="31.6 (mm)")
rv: 20.8 (mm)
